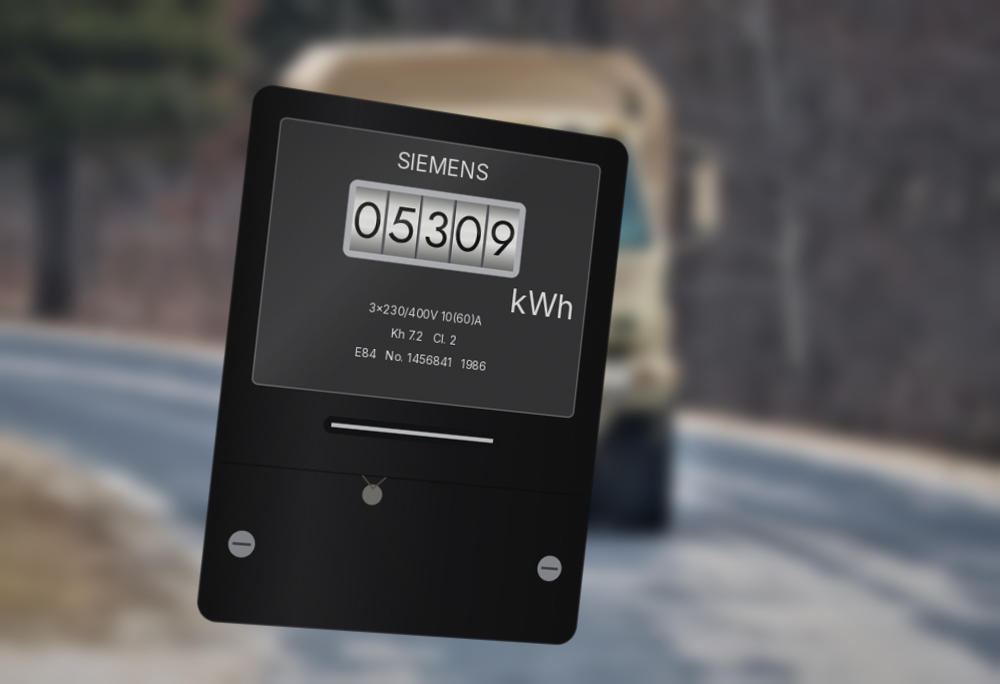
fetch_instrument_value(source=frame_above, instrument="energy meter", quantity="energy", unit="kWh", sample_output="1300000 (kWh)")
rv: 5309 (kWh)
